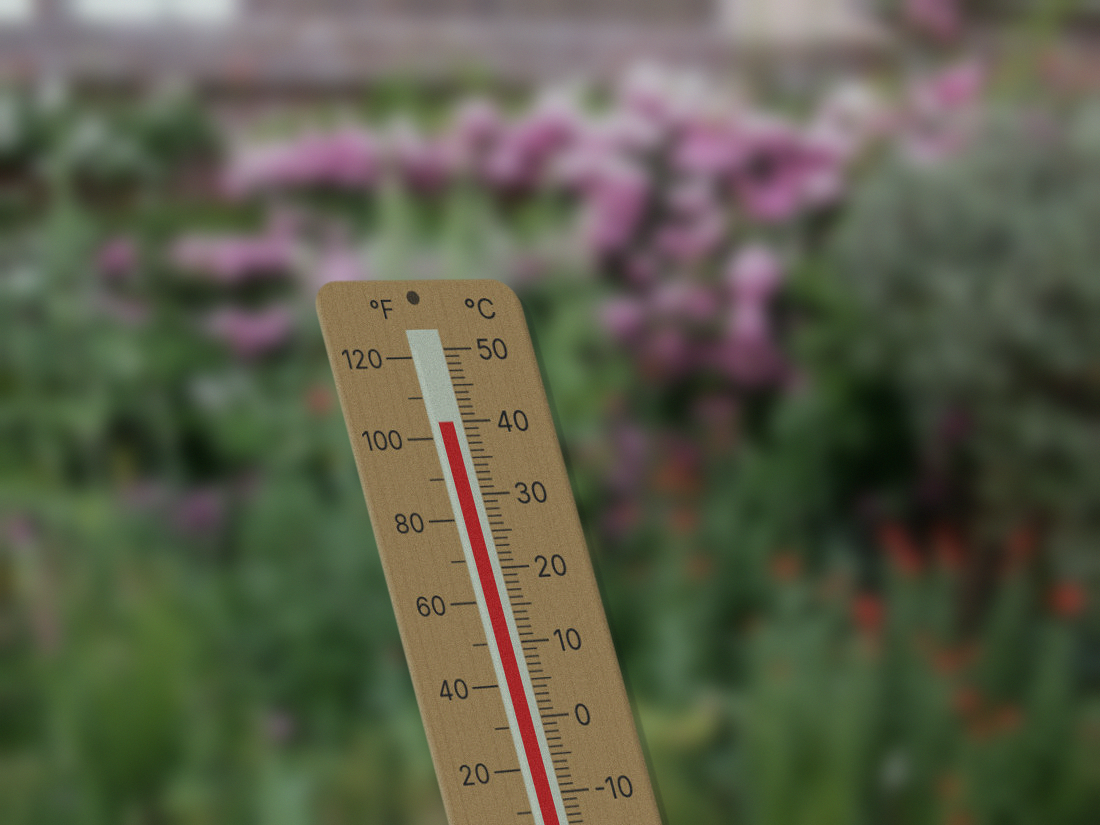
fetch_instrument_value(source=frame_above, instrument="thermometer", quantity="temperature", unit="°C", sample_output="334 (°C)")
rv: 40 (°C)
